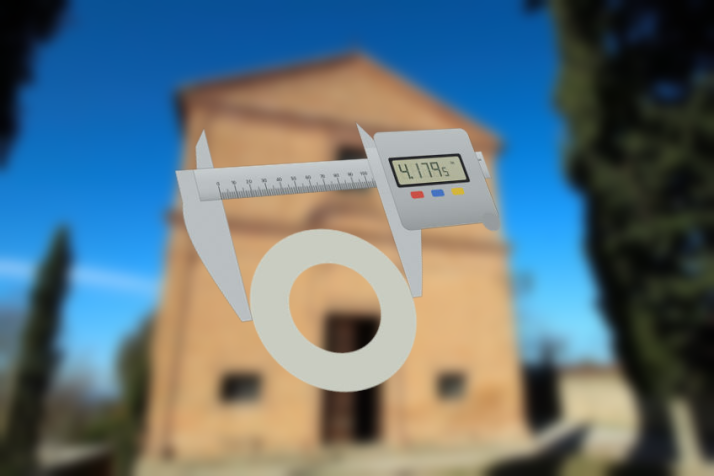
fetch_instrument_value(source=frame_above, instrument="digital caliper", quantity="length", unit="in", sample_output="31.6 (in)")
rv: 4.1795 (in)
